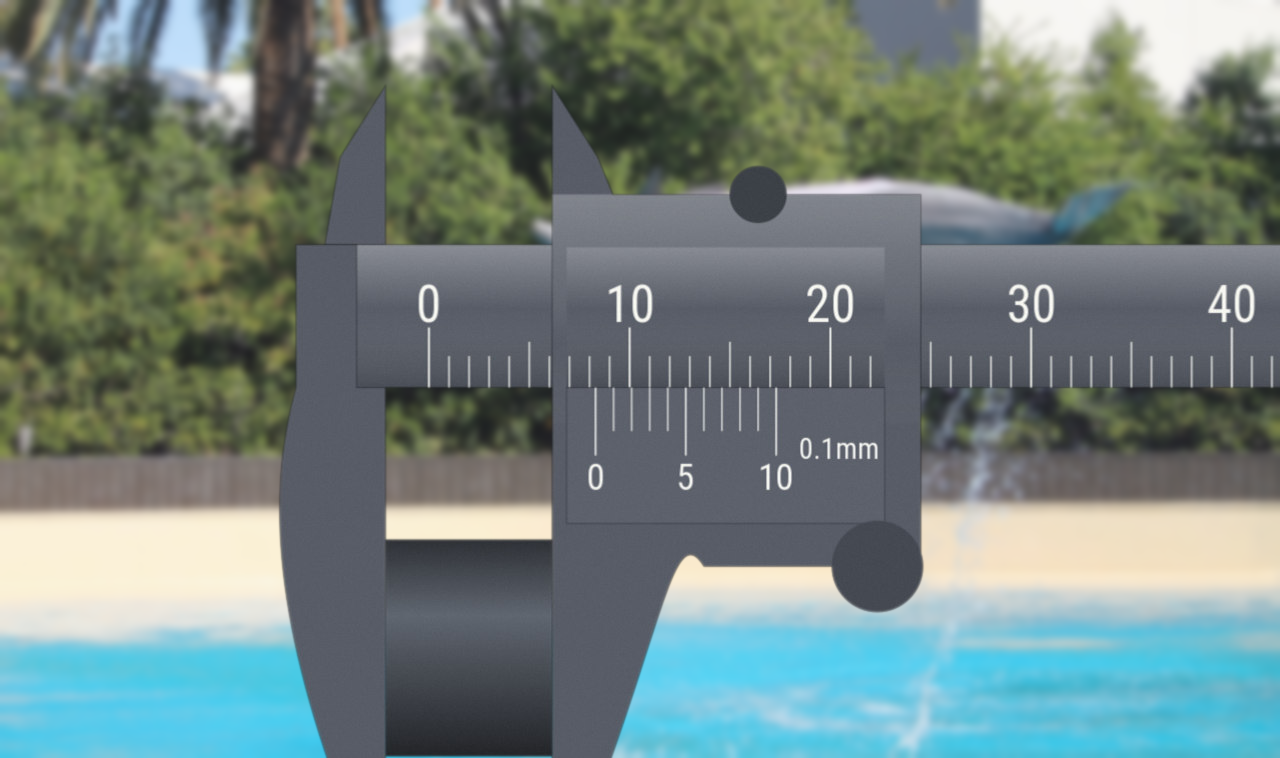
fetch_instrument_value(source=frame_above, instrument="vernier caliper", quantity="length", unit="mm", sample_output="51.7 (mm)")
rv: 8.3 (mm)
